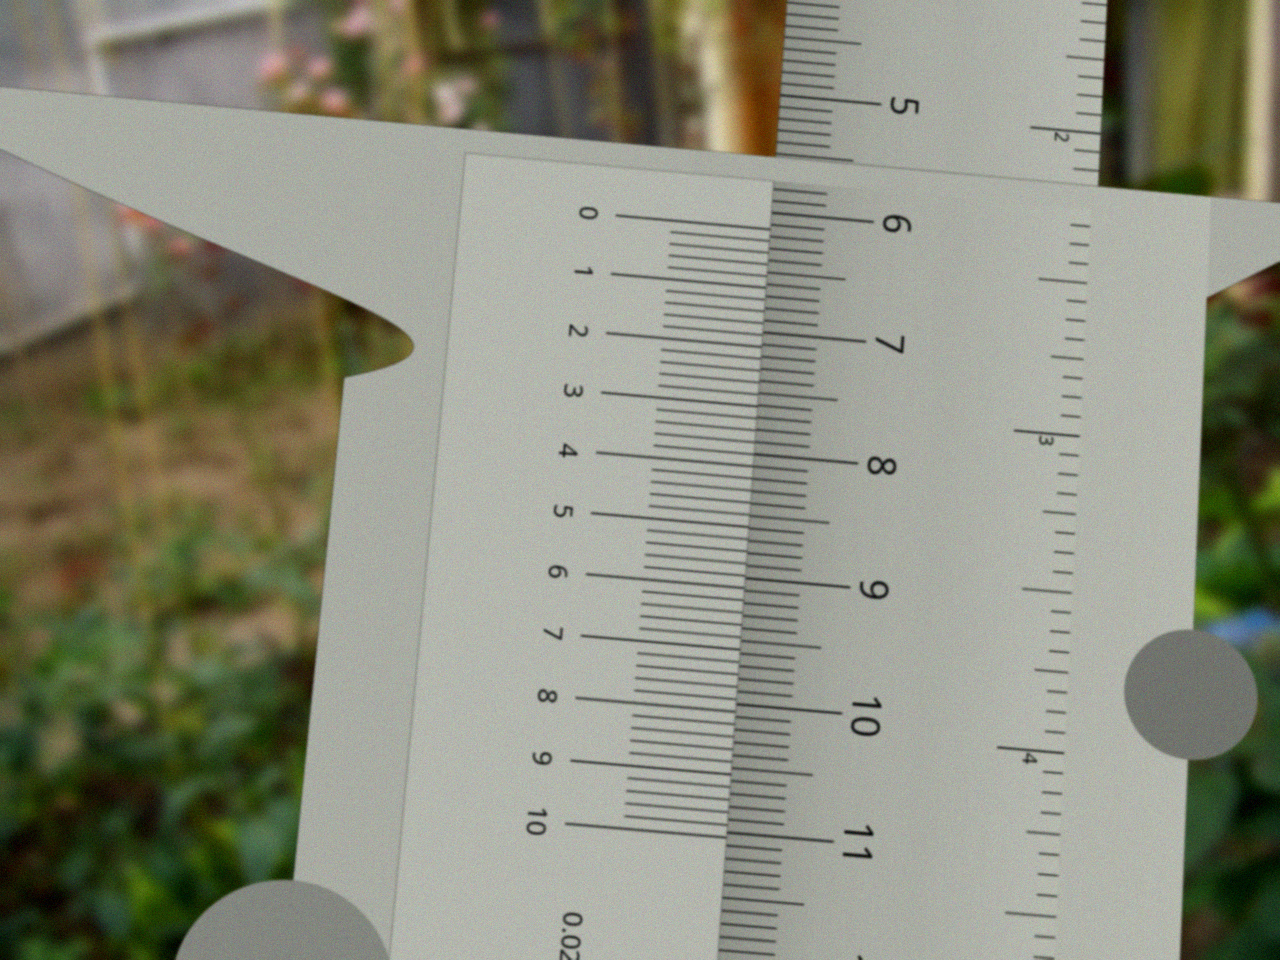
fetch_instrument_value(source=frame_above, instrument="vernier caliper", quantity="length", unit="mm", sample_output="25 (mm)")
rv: 61.4 (mm)
